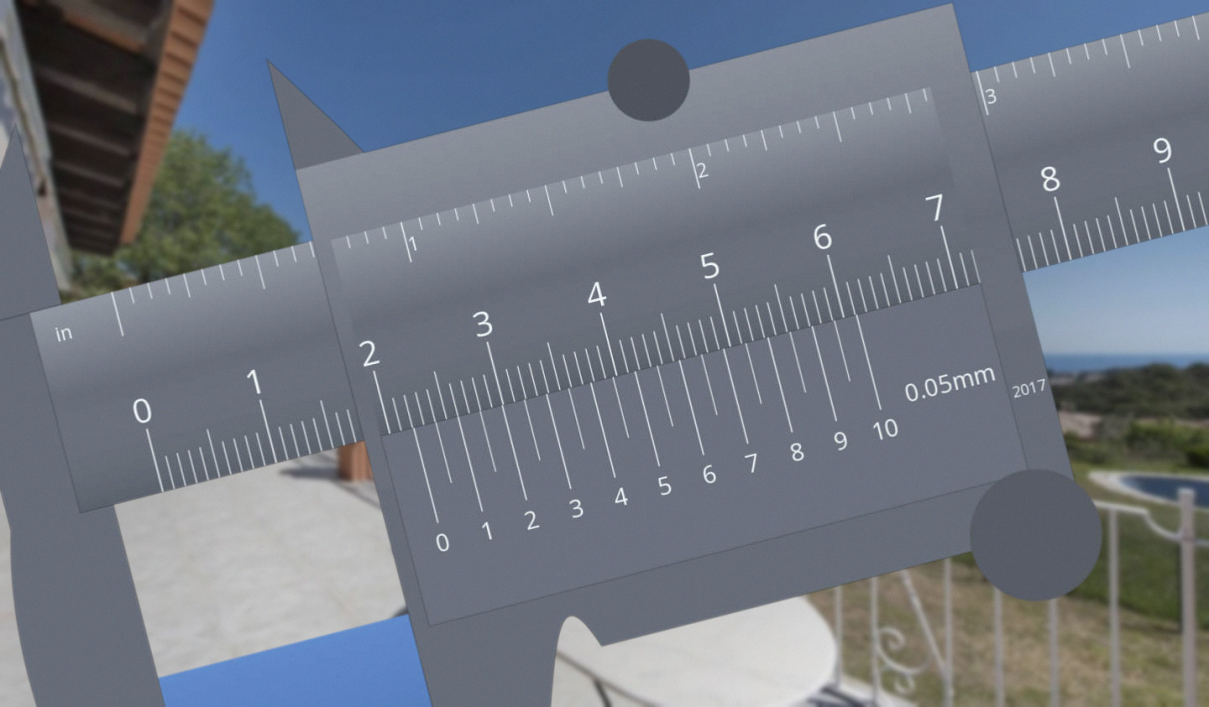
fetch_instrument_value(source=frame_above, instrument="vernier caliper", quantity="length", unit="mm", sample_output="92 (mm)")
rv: 22.1 (mm)
